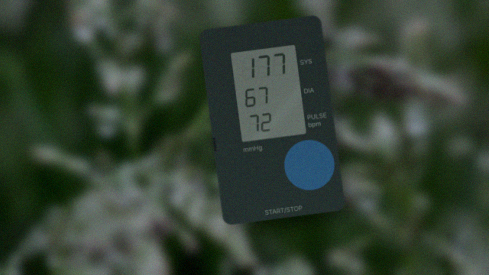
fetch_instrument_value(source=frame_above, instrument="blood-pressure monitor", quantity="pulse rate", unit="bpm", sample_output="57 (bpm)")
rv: 72 (bpm)
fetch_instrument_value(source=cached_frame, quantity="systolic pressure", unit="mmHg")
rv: 177 (mmHg)
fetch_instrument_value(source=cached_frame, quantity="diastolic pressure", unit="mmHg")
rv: 67 (mmHg)
